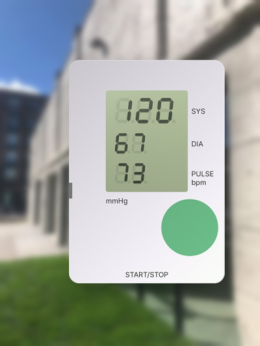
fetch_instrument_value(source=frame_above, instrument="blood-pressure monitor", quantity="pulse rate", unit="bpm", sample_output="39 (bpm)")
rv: 73 (bpm)
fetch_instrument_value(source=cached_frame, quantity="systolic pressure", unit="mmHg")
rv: 120 (mmHg)
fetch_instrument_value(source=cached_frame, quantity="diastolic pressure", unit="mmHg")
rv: 67 (mmHg)
